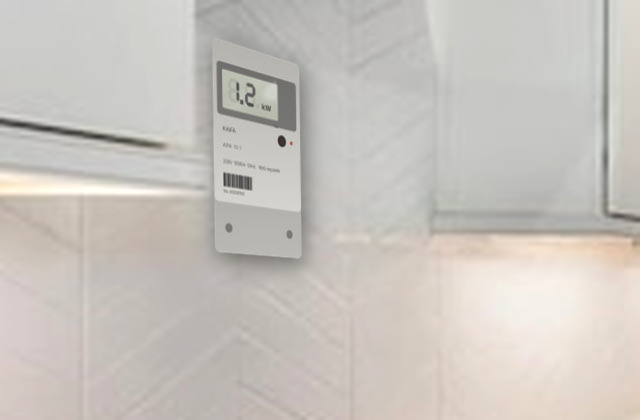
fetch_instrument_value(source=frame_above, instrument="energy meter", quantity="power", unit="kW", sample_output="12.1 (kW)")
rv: 1.2 (kW)
